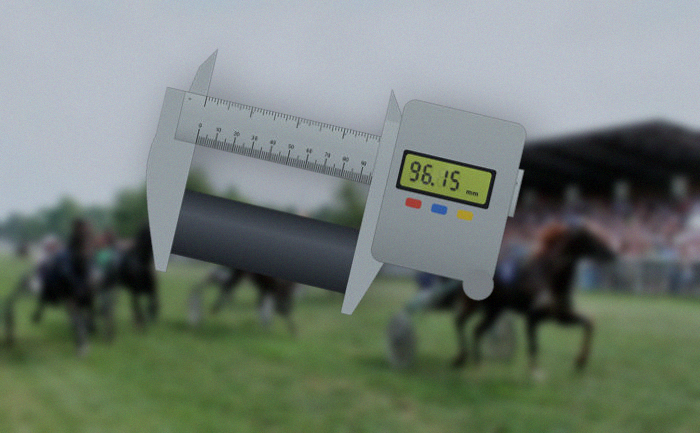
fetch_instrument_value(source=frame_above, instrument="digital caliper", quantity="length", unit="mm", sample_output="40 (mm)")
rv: 96.15 (mm)
